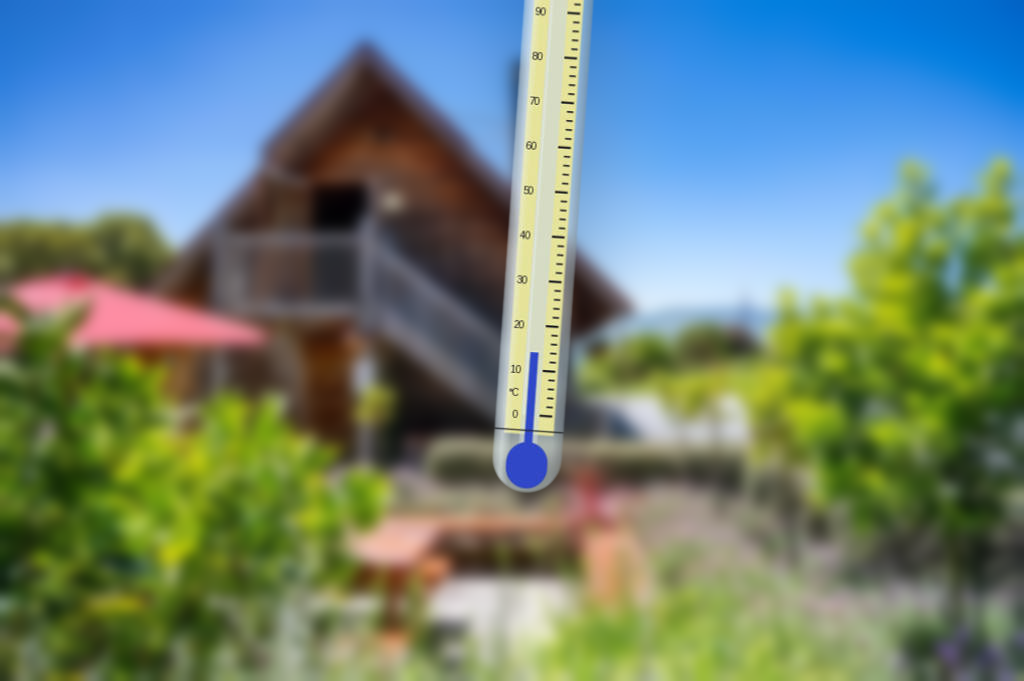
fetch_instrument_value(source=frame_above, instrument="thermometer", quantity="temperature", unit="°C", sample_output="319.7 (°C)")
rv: 14 (°C)
